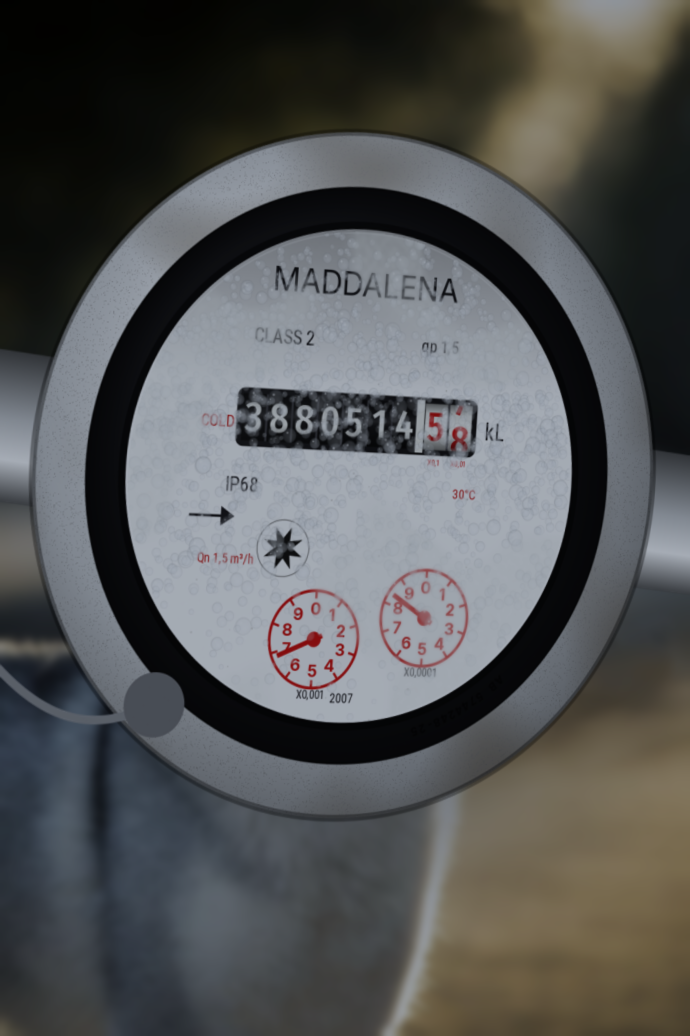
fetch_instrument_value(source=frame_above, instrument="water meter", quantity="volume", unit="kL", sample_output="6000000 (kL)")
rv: 3880514.5768 (kL)
